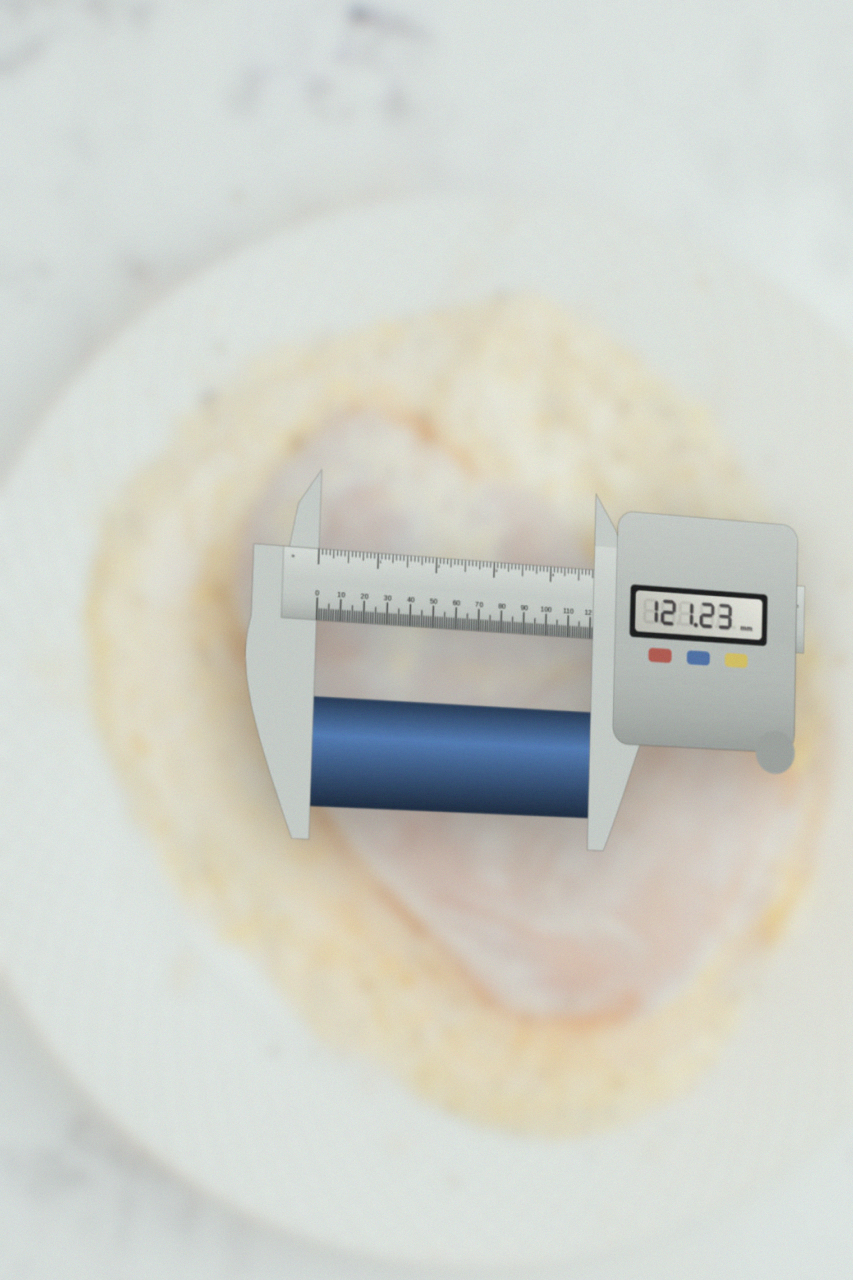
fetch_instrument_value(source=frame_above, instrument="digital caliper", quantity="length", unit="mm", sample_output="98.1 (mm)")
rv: 121.23 (mm)
